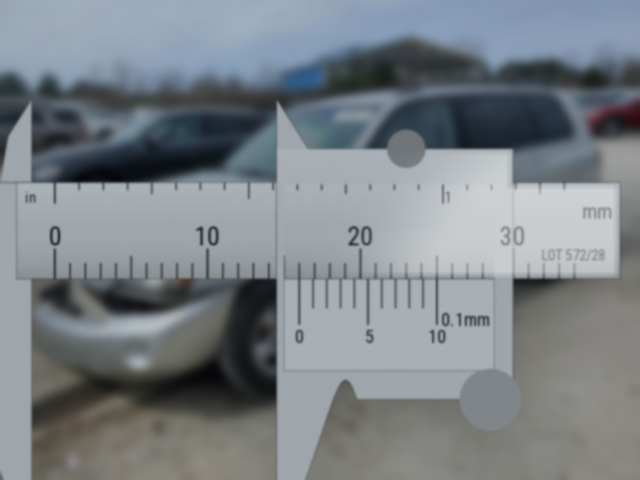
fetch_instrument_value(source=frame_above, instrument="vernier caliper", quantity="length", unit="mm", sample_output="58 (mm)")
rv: 16.0 (mm)
